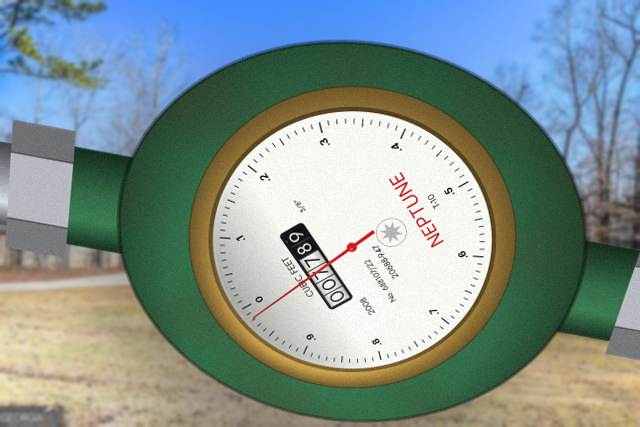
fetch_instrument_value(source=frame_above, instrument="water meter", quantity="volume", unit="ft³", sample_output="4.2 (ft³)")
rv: 7788.98 (ft³)
